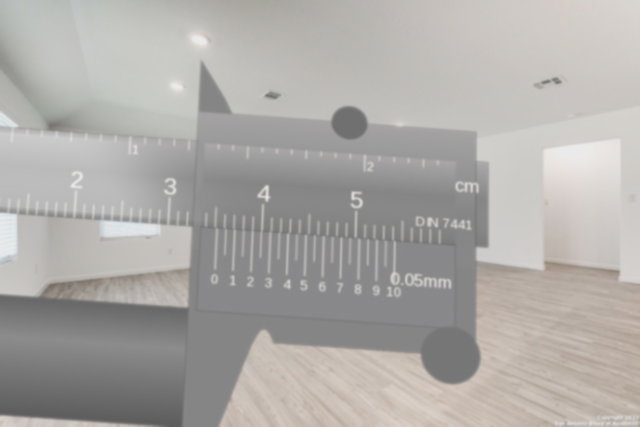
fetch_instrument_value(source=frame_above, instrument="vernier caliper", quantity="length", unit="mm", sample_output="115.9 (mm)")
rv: 35.2 (mm)
